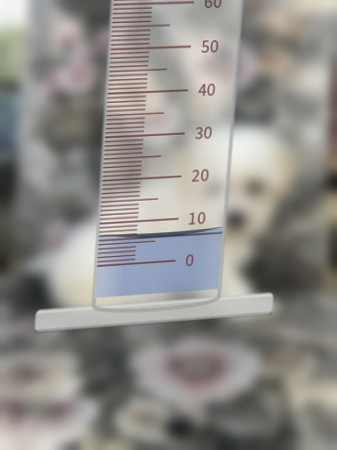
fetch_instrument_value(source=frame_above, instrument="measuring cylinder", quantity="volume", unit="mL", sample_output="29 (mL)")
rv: 6 (mL)
